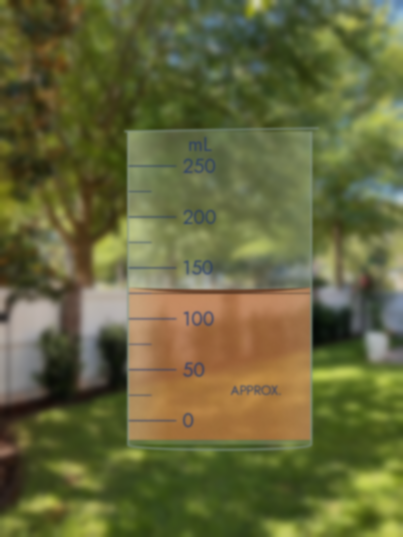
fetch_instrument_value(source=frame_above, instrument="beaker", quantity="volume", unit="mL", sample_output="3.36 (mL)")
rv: 125 (mL)
